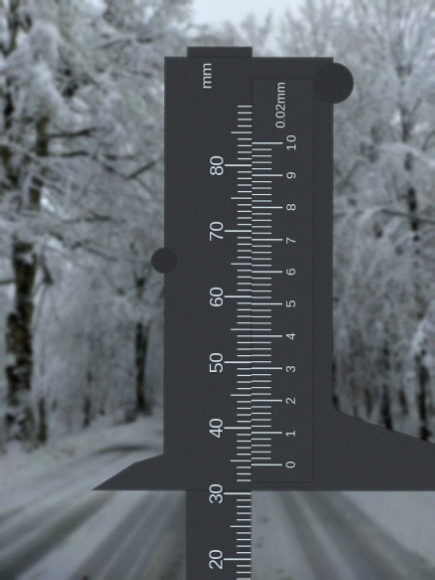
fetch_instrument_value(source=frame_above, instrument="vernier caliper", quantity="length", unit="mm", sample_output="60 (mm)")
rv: 34.4 (mm)
